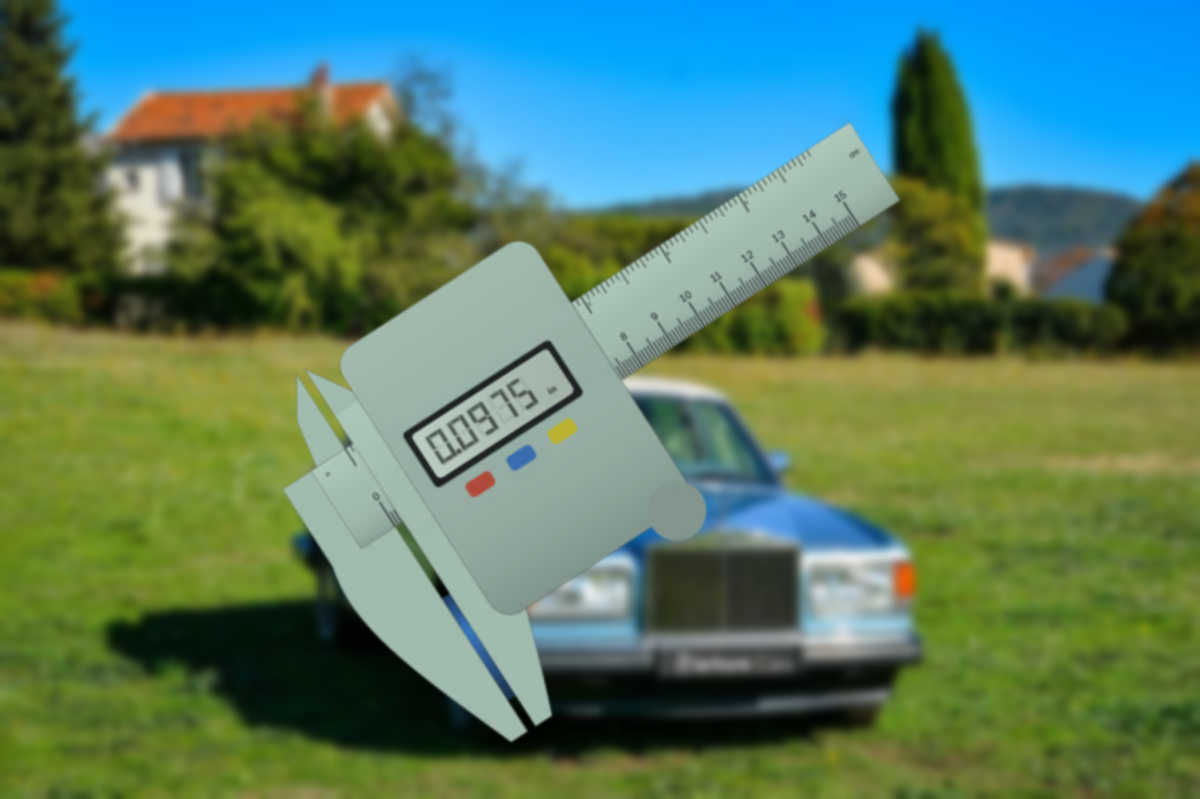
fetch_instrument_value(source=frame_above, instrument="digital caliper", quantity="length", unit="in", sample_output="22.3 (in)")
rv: 0.0975 (in)
